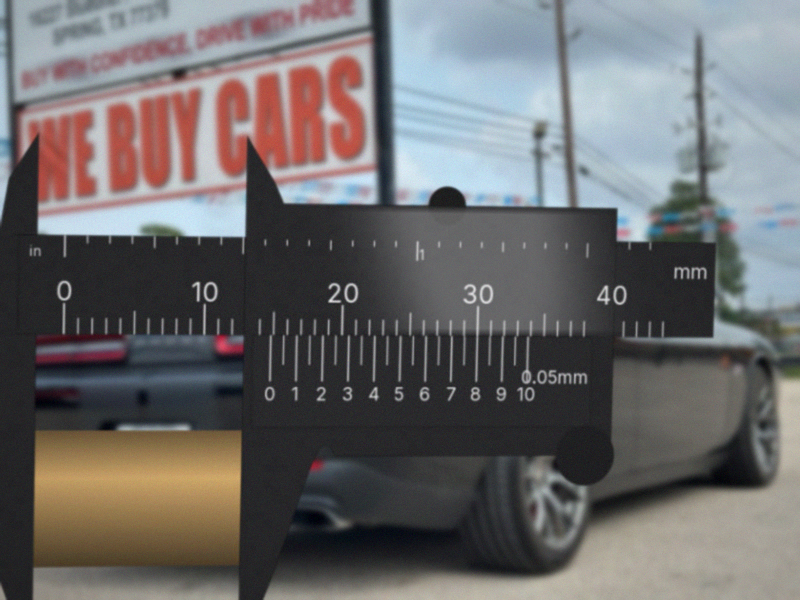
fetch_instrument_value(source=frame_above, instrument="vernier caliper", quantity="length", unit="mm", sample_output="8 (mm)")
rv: 14.8 (mm)
